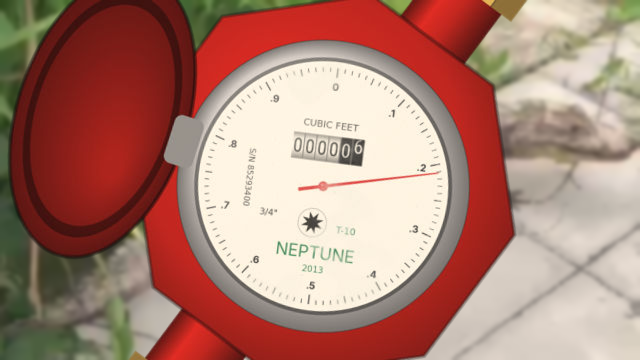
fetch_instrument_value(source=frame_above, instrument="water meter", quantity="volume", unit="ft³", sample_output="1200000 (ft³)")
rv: 6.21 (ft³)
